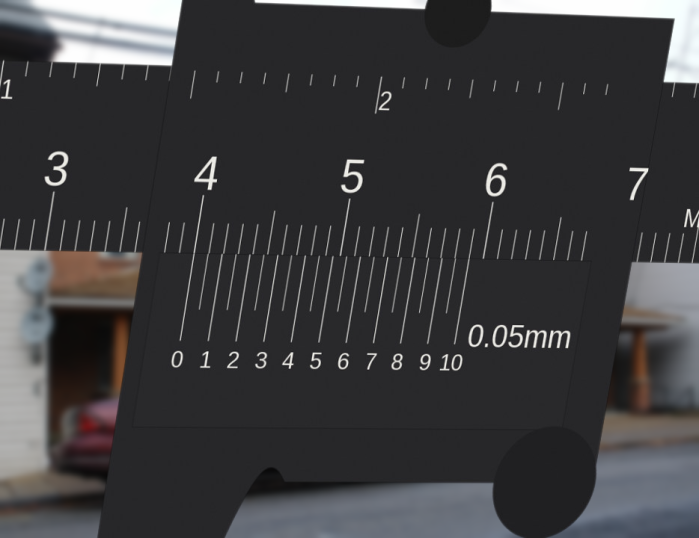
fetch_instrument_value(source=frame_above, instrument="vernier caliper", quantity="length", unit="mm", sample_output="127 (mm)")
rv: 40.0 (mm)
